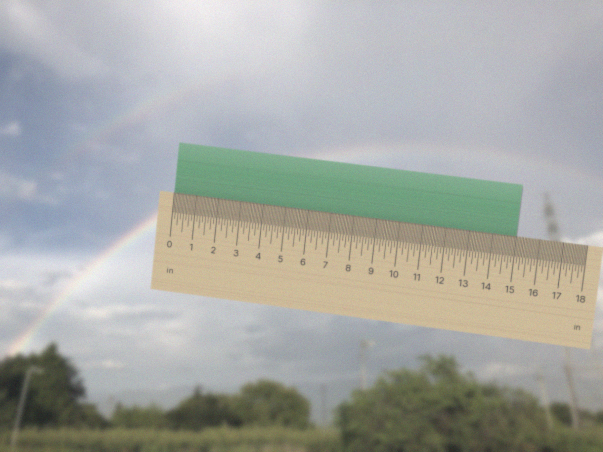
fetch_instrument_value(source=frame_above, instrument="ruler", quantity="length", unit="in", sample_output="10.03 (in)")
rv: 15 (in)
